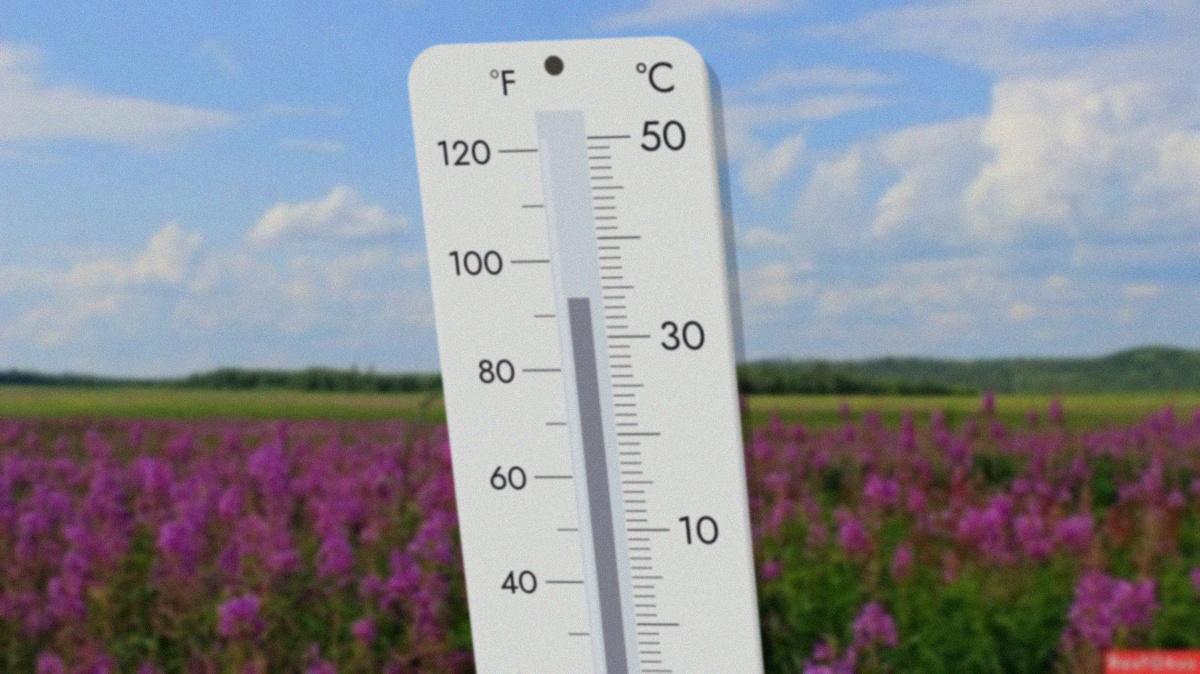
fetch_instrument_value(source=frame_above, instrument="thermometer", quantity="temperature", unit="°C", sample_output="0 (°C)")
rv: 34 (°C)
